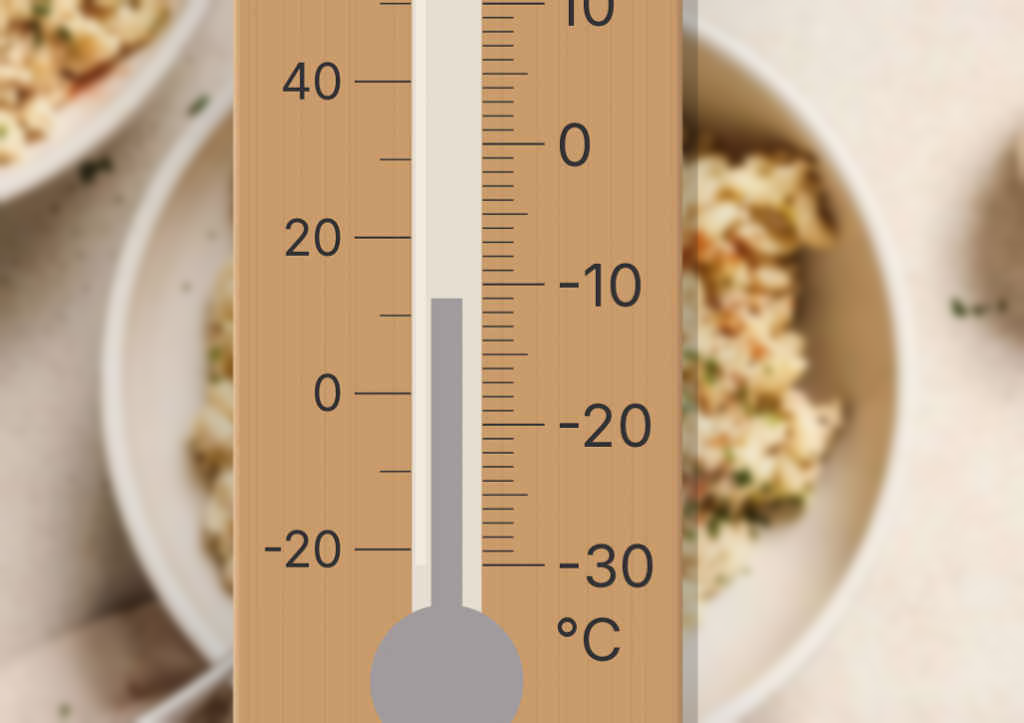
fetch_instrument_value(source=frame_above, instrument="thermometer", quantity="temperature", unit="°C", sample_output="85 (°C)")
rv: -11 (°C)
